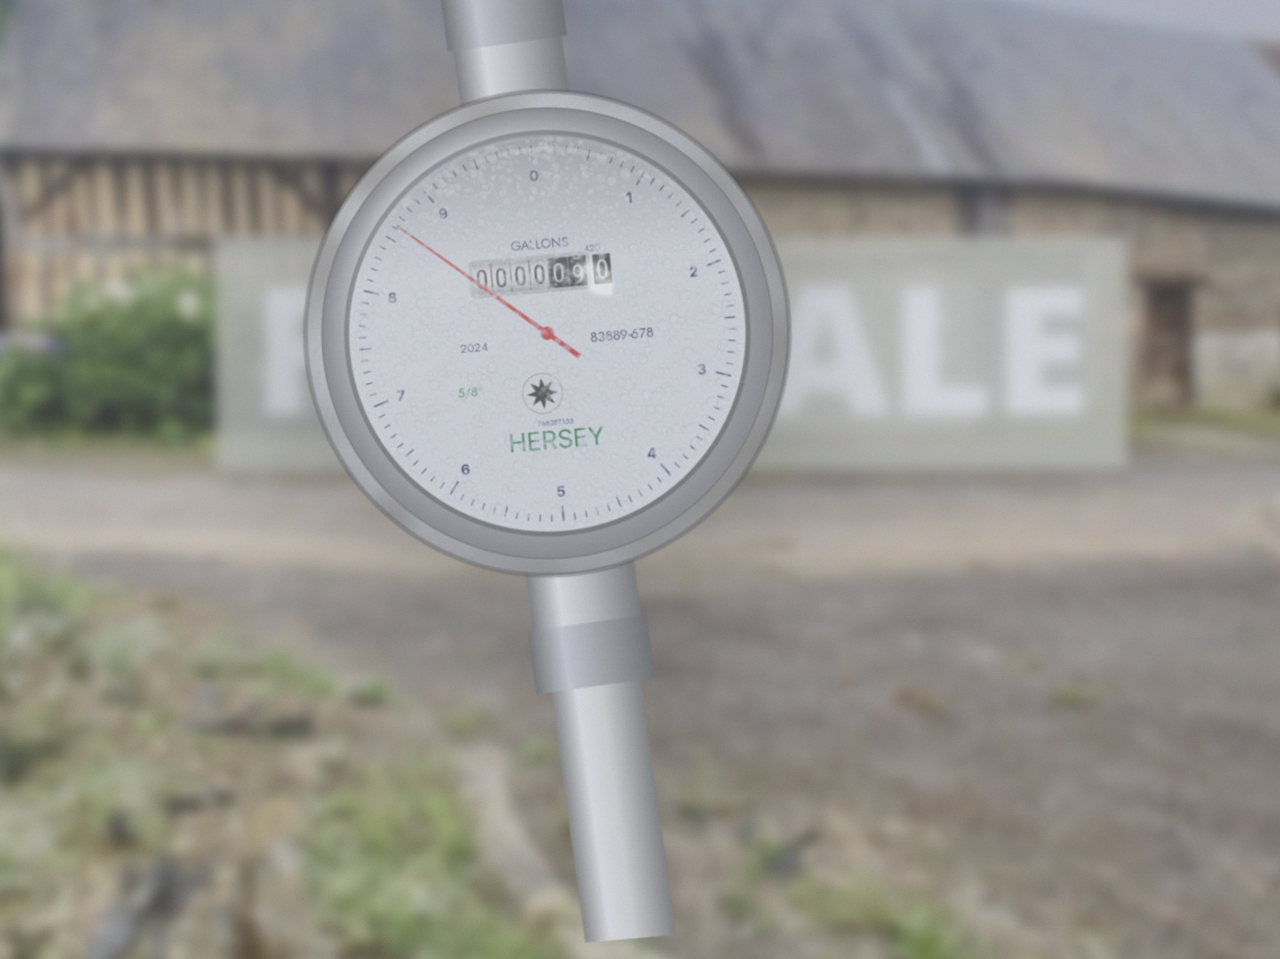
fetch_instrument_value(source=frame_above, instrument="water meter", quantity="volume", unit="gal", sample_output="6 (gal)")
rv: 88.6 (gal)
